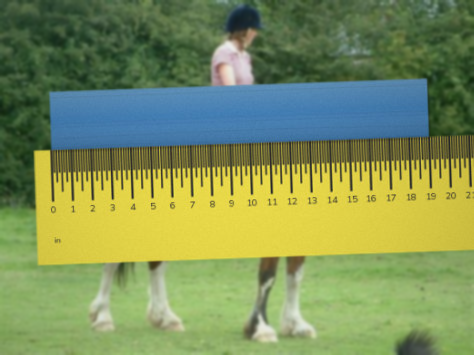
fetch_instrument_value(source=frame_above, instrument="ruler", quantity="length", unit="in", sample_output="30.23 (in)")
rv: 19 (in)
